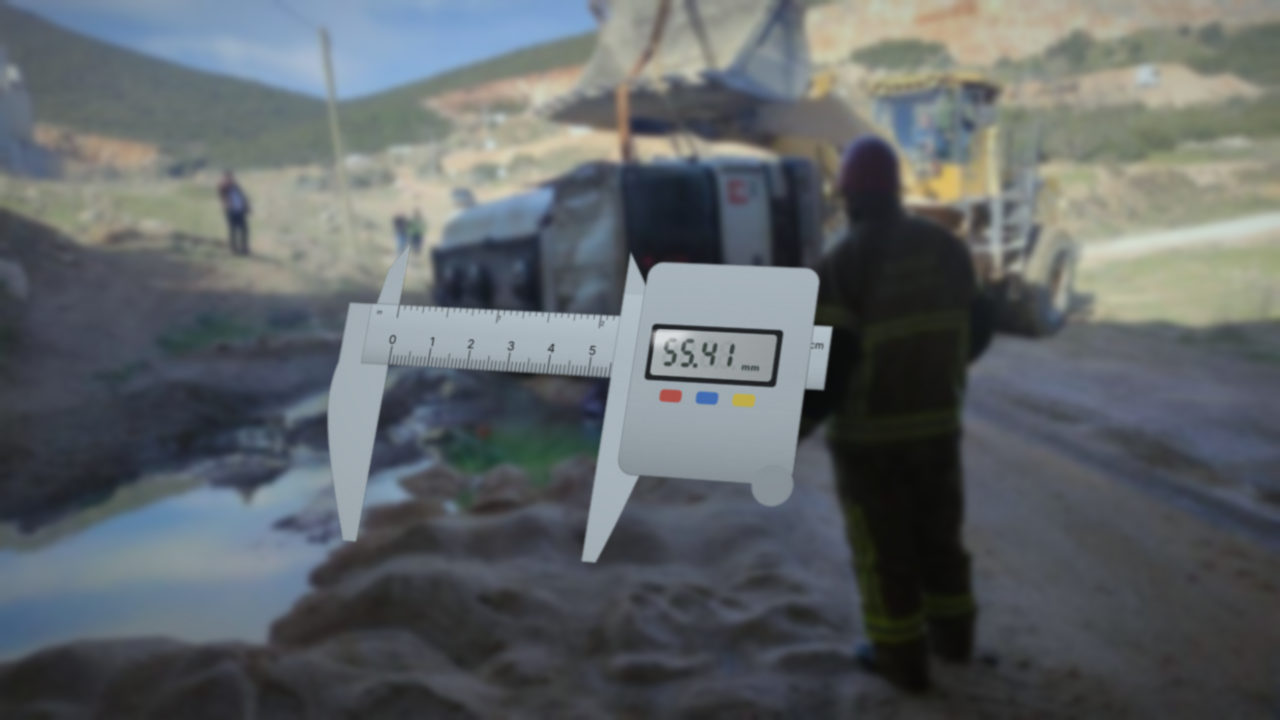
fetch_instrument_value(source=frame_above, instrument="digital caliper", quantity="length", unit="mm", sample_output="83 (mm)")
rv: 55.41 (mm)
